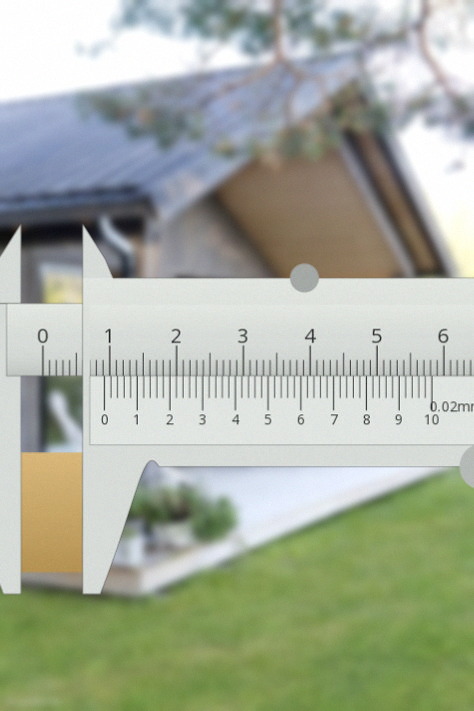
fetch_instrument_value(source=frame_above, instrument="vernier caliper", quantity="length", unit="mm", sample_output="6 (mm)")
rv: 9.2 (mm)
